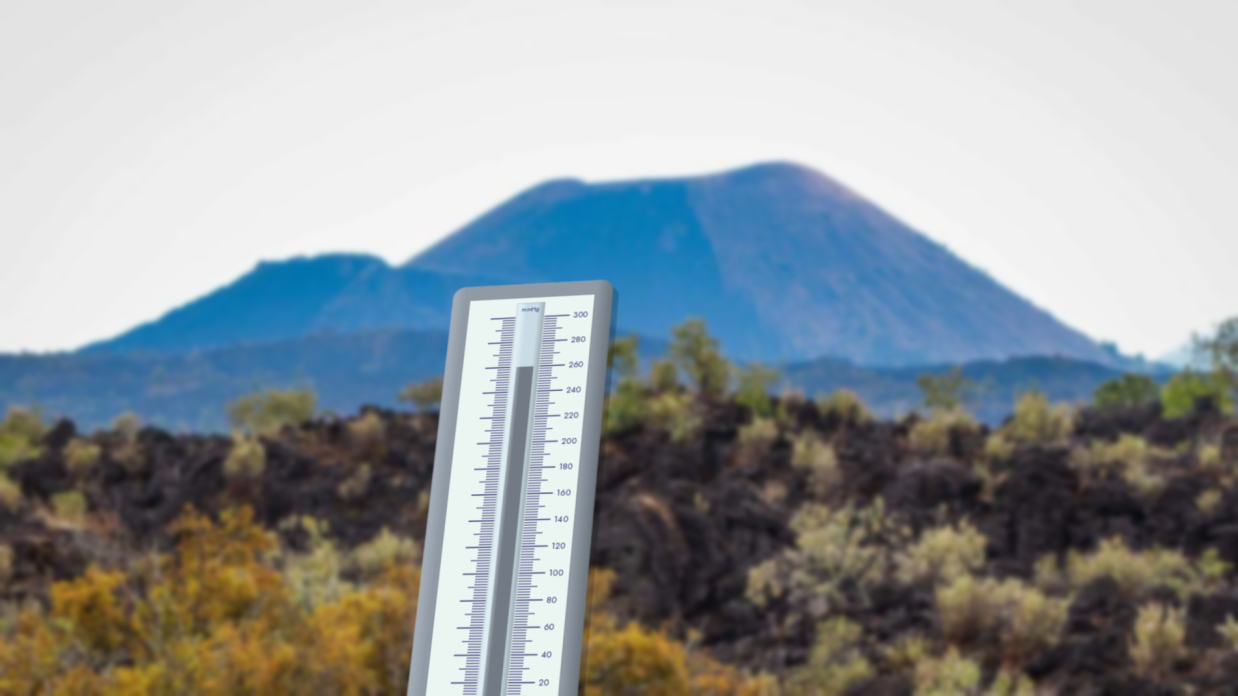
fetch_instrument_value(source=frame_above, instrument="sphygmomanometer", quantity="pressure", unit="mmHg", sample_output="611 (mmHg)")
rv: 260 (mmHg)
